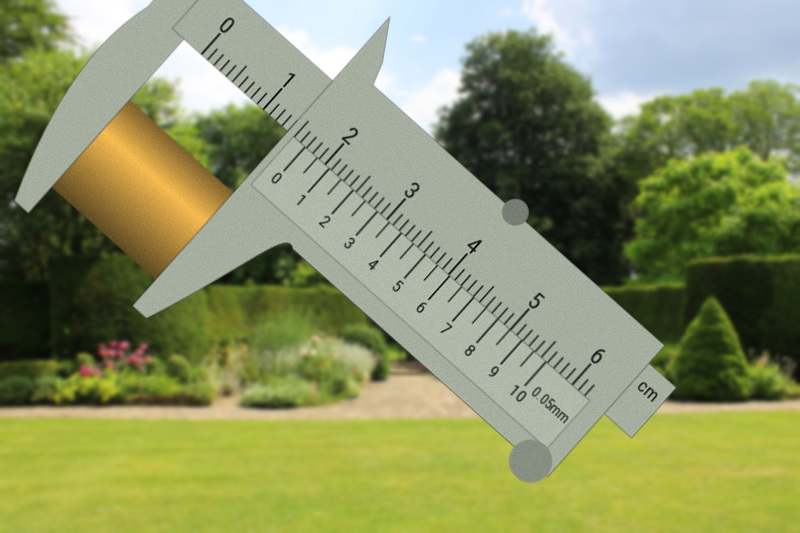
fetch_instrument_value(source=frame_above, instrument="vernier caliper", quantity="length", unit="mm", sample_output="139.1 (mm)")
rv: 16.8 (mm)
